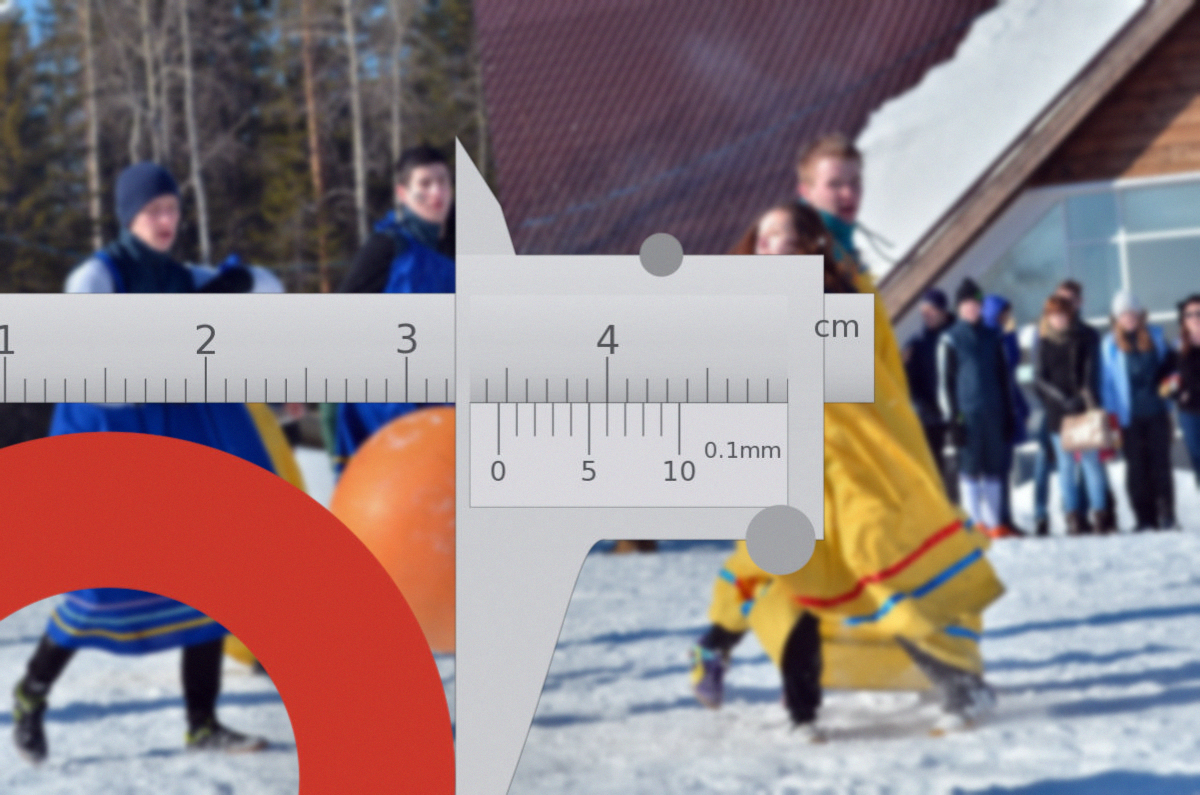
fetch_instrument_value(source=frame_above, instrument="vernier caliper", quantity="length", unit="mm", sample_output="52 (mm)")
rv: 34.6 (mm)
